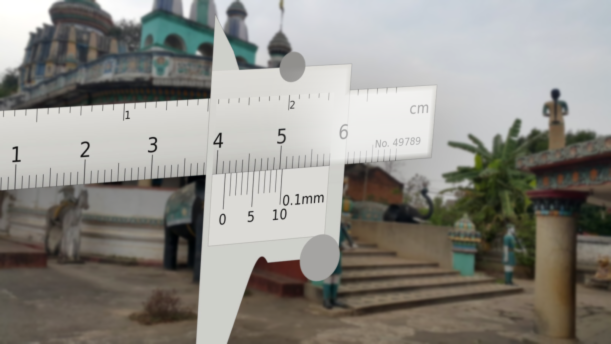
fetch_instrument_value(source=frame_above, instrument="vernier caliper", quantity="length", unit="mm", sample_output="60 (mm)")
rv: 41.4 (mm)
